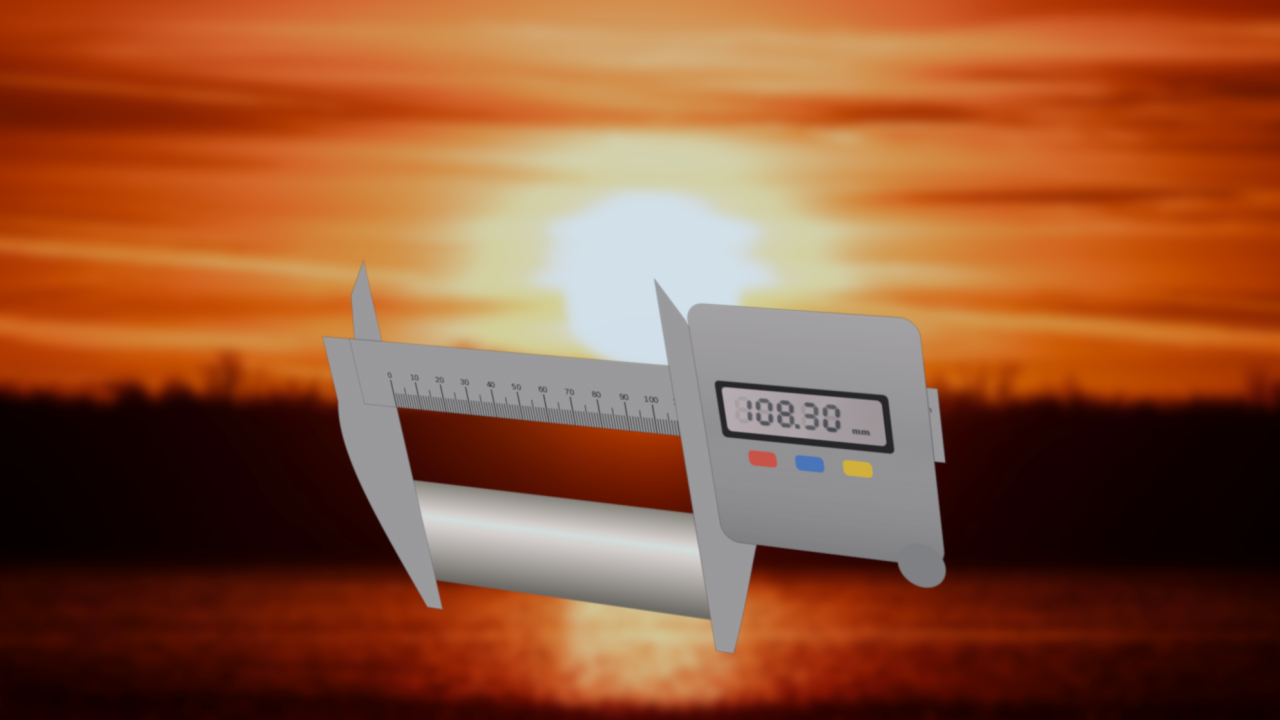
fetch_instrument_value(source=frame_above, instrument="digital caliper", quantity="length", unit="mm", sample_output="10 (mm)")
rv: 108.30 (mm)
